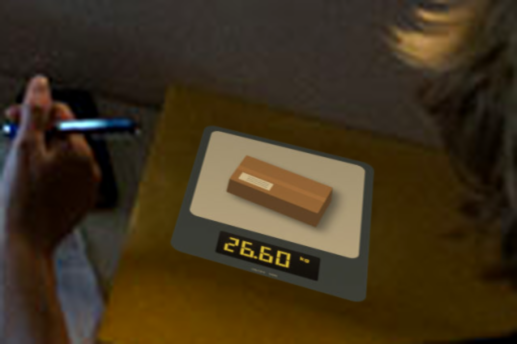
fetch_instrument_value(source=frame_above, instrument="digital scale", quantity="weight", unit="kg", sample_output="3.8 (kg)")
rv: 26.60 (kg)
